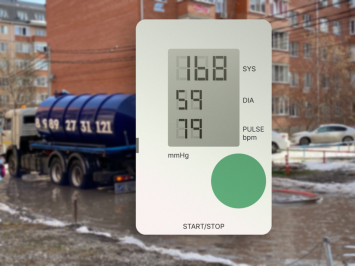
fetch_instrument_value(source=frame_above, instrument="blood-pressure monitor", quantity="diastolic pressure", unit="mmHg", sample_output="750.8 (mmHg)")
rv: 59 (mmHg)
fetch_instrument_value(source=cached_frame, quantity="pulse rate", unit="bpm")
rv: 79 (bpm)
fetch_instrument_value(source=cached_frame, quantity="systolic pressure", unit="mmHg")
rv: 168 (mmHg)
